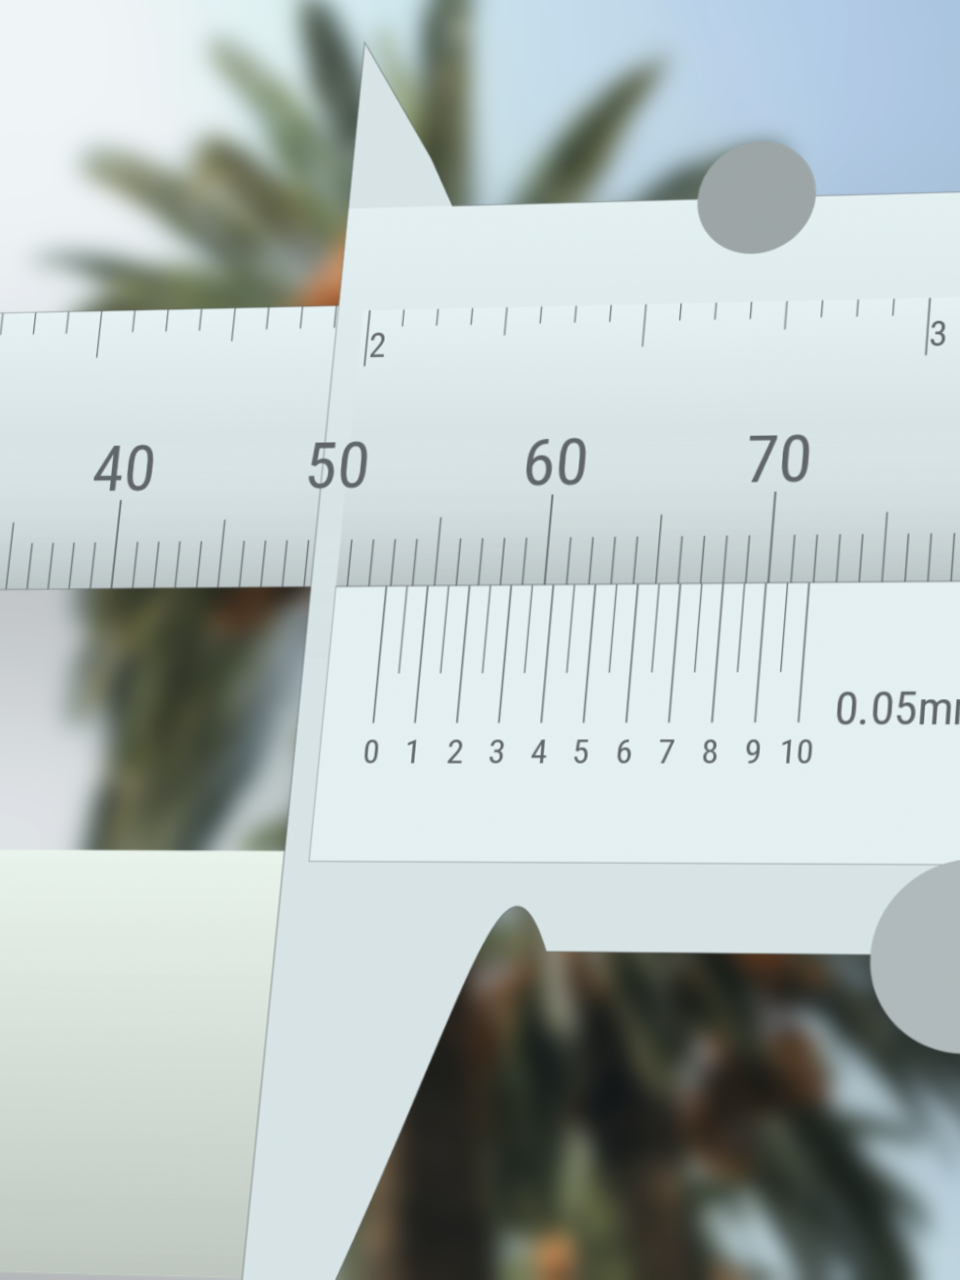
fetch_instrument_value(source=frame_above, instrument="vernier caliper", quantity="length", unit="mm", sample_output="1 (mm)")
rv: 52.8 (mm)
